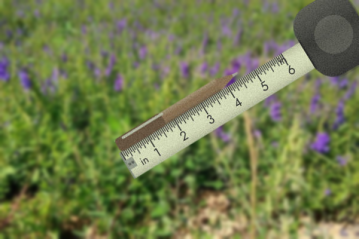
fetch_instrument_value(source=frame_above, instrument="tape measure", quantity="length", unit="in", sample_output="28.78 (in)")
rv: 4.5 (in)
